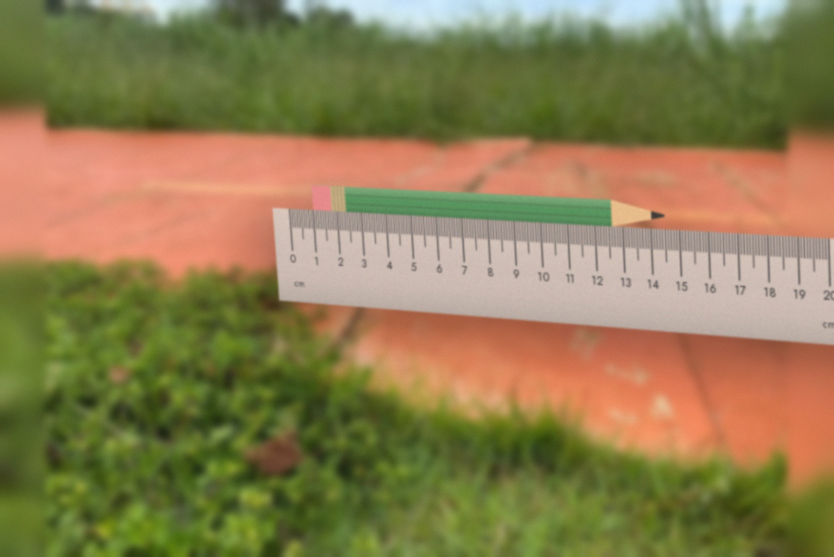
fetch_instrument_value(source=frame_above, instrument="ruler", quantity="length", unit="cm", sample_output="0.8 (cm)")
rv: 13.5 (cm)
